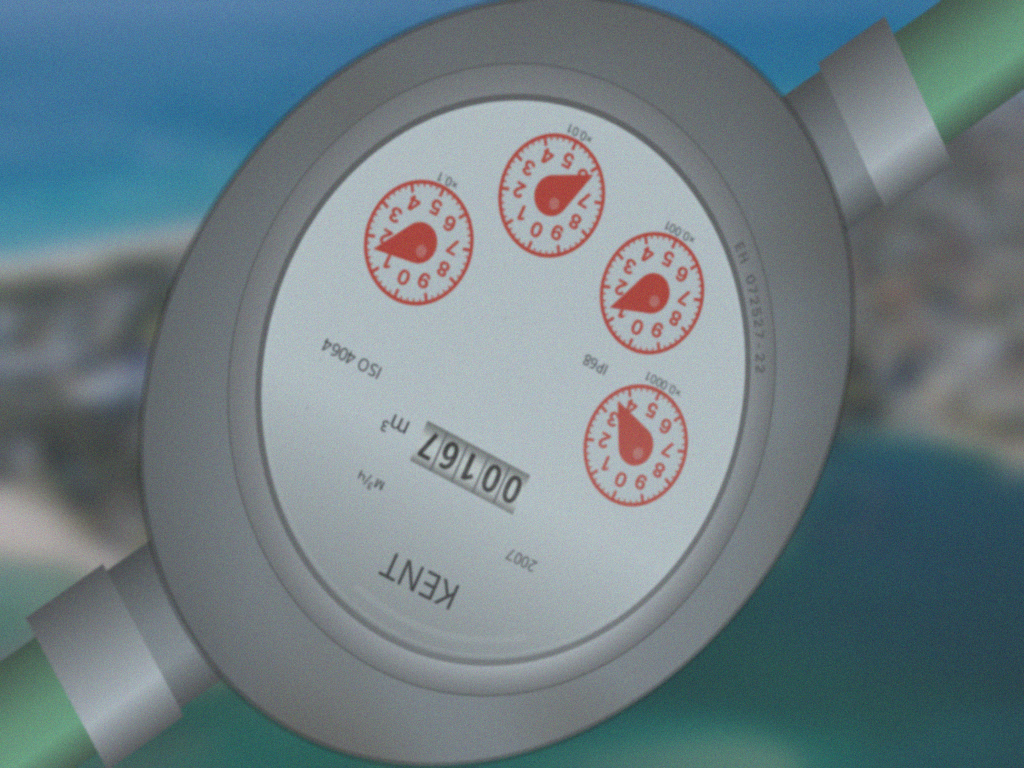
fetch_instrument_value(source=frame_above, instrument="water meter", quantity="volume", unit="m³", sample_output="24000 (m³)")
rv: 167.1613 (m³)
